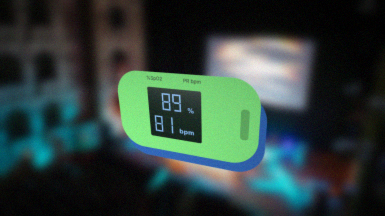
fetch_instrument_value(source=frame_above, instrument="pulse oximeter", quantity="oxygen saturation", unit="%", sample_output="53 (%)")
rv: 89 (%)
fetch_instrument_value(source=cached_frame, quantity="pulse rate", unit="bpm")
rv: 81 (bpm)
